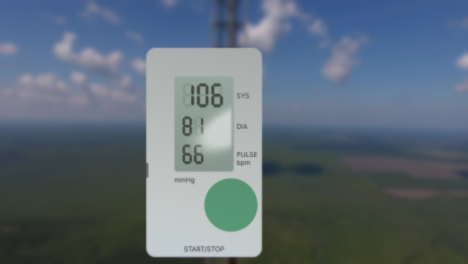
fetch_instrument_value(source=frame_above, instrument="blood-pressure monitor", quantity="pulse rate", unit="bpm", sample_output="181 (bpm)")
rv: 66 (bpm)
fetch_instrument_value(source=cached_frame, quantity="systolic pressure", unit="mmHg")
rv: 106 (mmHg)
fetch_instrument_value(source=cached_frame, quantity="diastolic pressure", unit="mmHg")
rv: 81 (mmHg)
